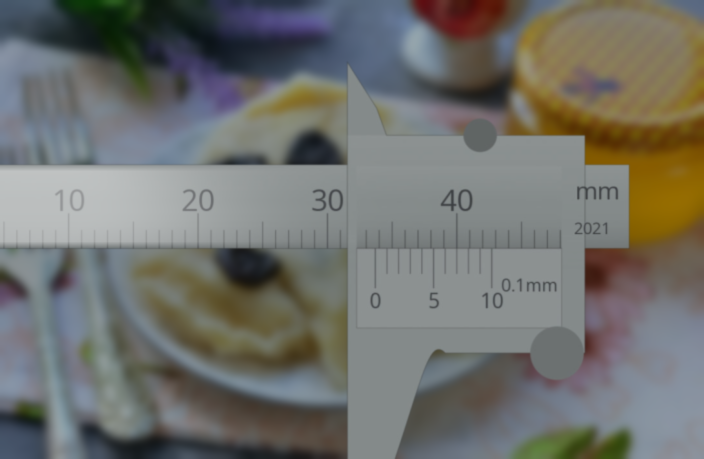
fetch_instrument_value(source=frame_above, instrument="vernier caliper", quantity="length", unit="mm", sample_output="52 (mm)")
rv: 33.7 (mm)
